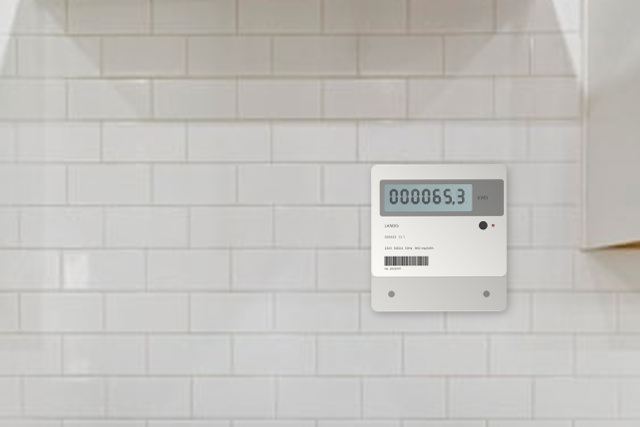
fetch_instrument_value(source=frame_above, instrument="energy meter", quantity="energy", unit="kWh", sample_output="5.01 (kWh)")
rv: 65.3 (kWh)
